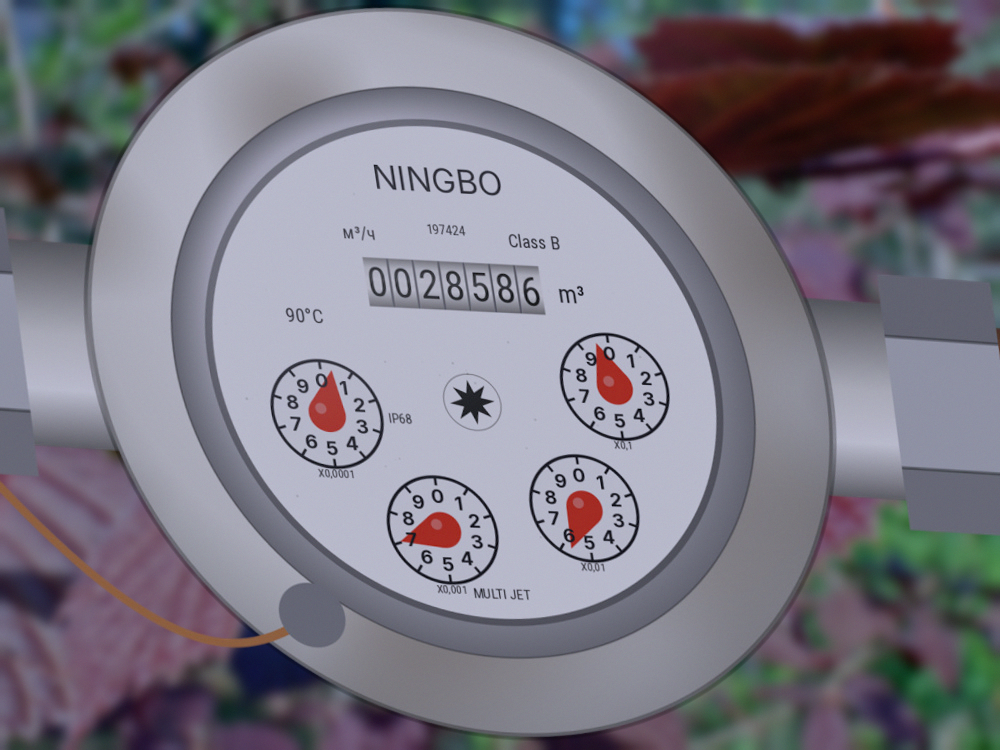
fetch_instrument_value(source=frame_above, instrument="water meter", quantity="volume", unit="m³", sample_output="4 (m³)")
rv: 28585.9570 (m³)
